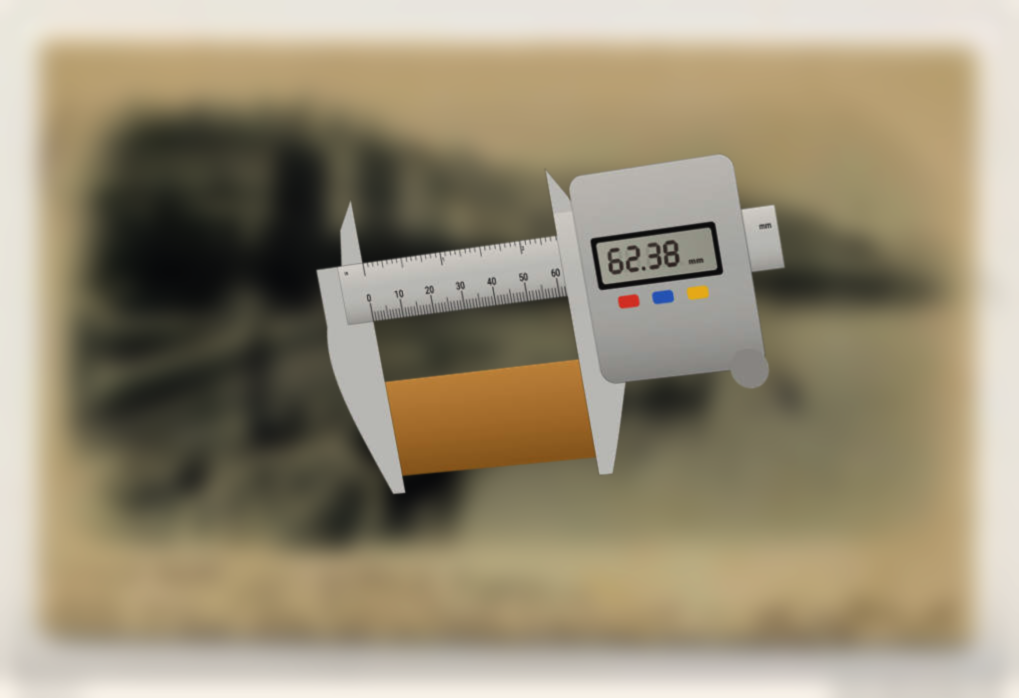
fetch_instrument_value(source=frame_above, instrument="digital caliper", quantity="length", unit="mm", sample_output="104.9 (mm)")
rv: 62.38 (mm)
